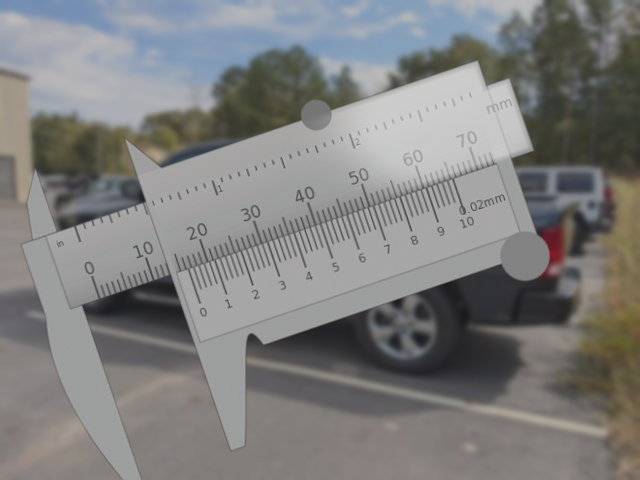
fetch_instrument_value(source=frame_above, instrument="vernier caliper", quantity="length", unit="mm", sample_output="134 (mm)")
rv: 16.4 (mm)
